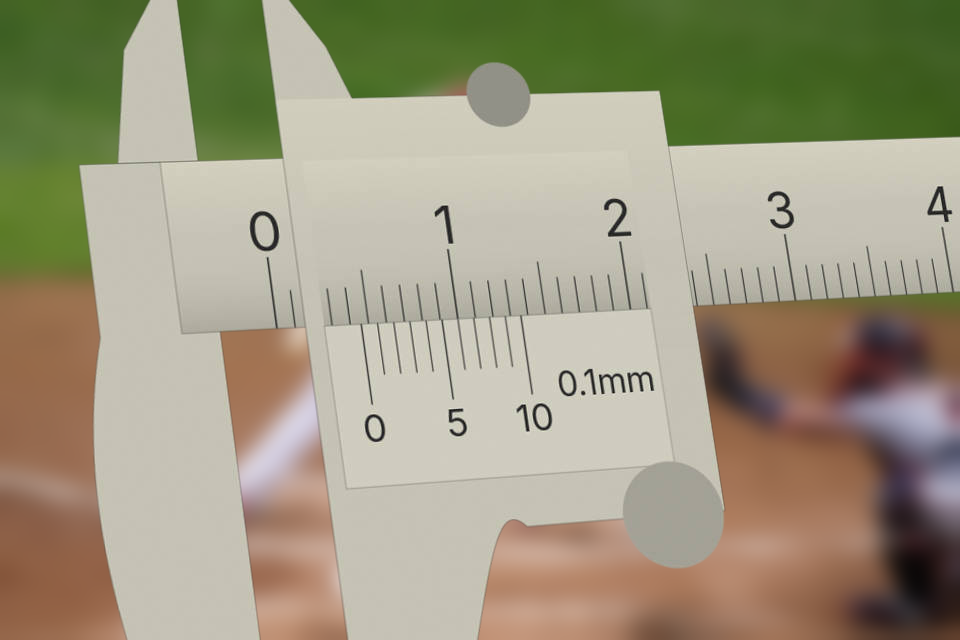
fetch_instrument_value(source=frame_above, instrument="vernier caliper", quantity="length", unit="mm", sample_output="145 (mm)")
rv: 4.6 (mm)
